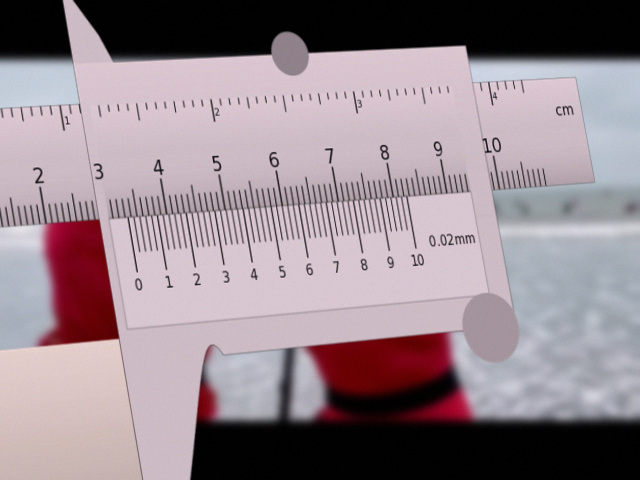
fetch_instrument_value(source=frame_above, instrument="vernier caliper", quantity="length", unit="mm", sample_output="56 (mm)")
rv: 33.5 (mm)
